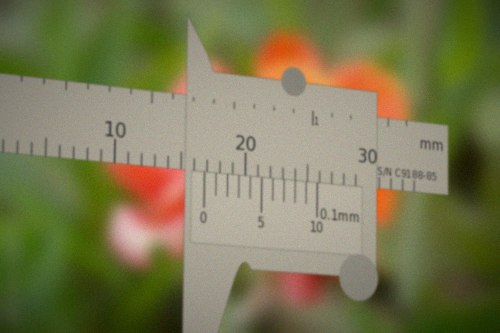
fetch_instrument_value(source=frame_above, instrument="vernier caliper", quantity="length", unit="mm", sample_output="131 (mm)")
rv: 16.8 (mm)
